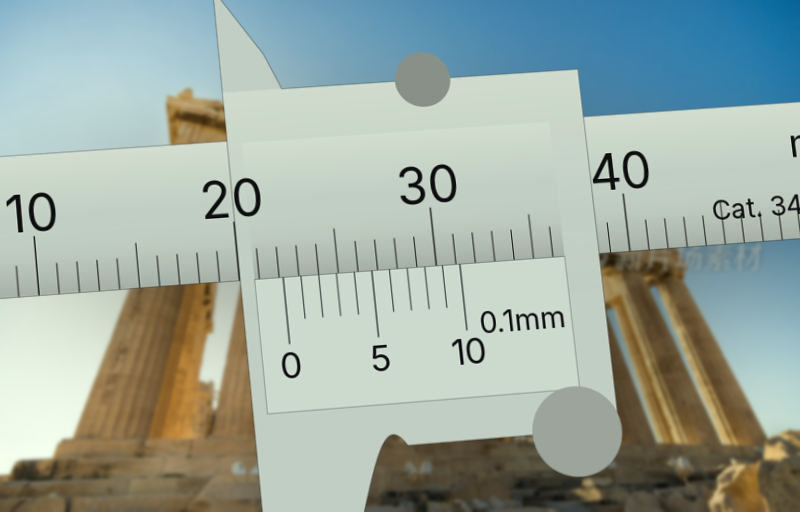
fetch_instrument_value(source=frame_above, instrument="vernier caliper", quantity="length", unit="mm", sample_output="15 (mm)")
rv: 22.2 (mm)
